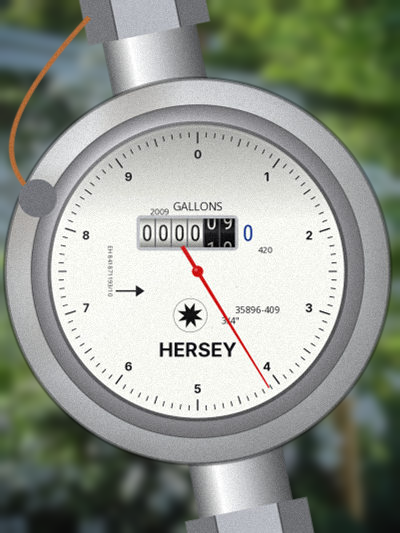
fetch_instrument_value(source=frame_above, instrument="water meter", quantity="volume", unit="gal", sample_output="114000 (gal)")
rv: 94.1 (gal)
